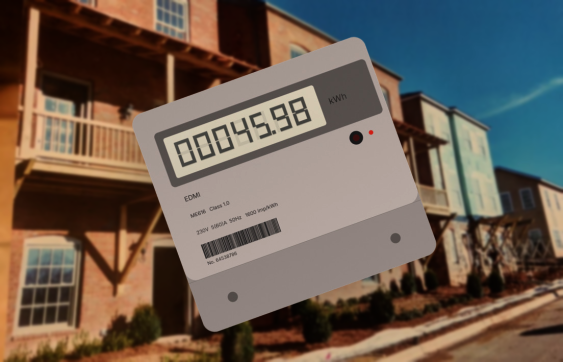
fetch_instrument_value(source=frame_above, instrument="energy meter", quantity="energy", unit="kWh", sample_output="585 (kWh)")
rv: 45.98 (kWh)
